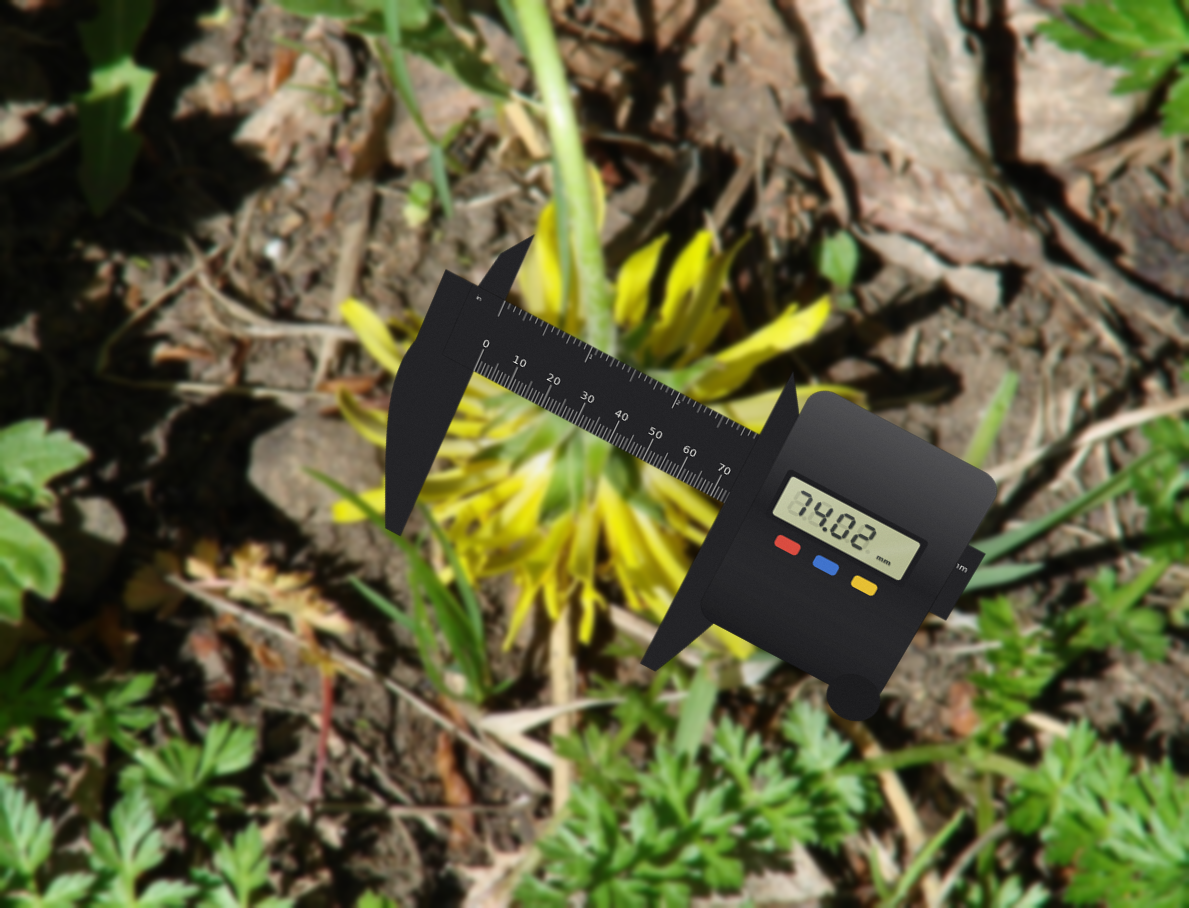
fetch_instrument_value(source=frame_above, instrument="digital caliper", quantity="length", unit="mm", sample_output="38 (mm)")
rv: 74.02 (mm)
